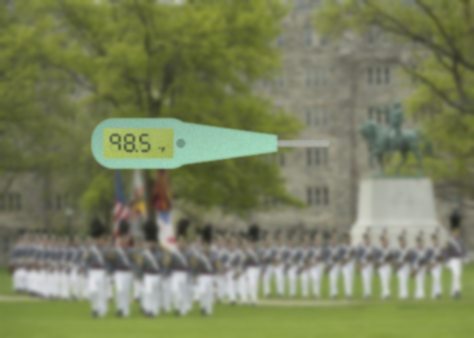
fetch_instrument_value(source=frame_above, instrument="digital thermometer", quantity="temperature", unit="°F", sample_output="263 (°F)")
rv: 98.5 (°F)
